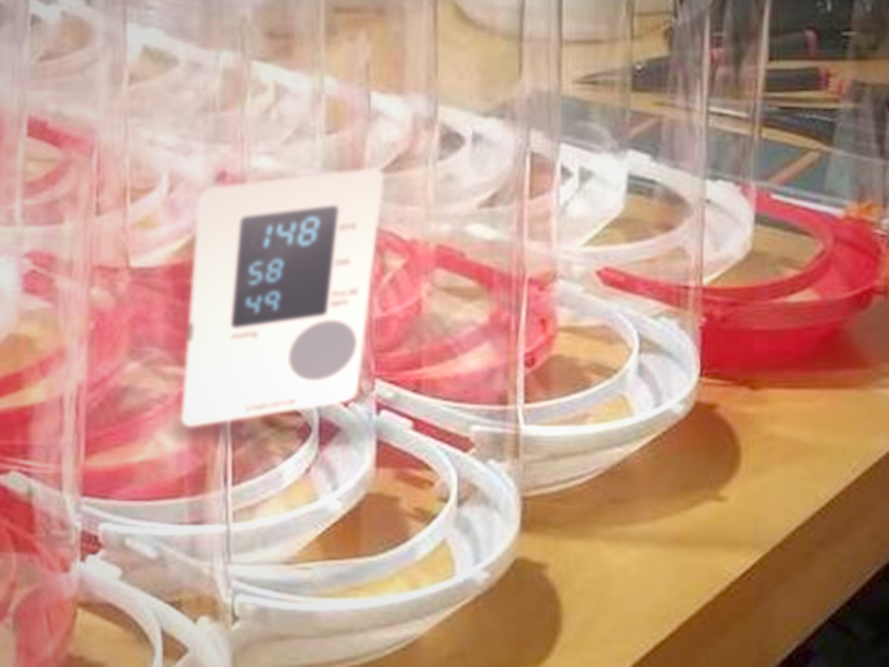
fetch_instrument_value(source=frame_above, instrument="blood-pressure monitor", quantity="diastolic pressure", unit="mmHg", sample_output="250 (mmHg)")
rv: 58 (mmHg)
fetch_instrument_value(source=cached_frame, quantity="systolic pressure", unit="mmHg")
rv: 148 (mmHg)
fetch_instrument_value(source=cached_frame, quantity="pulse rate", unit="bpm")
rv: 49 (bpm)
